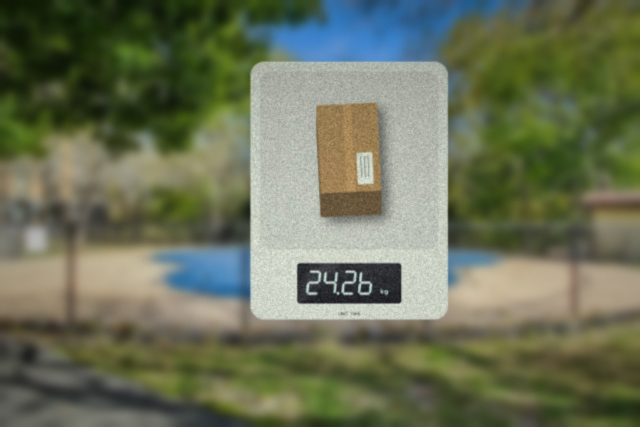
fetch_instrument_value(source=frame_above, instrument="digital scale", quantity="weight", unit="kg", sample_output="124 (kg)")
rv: 24.26 (kg)
